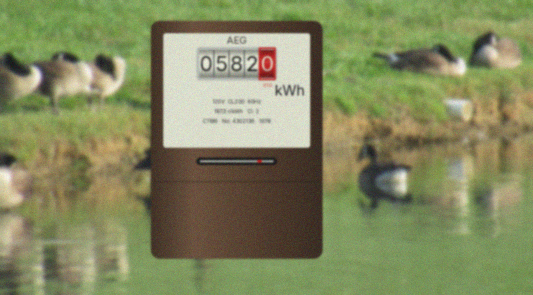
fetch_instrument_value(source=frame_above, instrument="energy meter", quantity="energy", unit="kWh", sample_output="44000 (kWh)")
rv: 582.0 (kWh)
